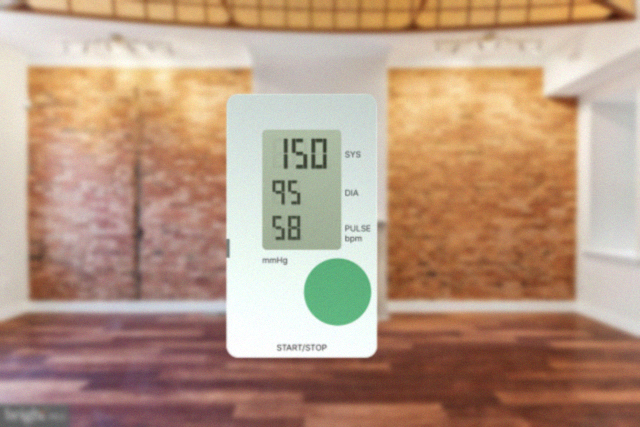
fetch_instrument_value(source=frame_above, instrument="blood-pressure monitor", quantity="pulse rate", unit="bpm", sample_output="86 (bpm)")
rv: 58 (bpm)
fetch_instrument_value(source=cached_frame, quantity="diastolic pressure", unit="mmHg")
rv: 95 (mmHg)
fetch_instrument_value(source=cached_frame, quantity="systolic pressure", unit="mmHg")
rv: 150 (mmHg)
